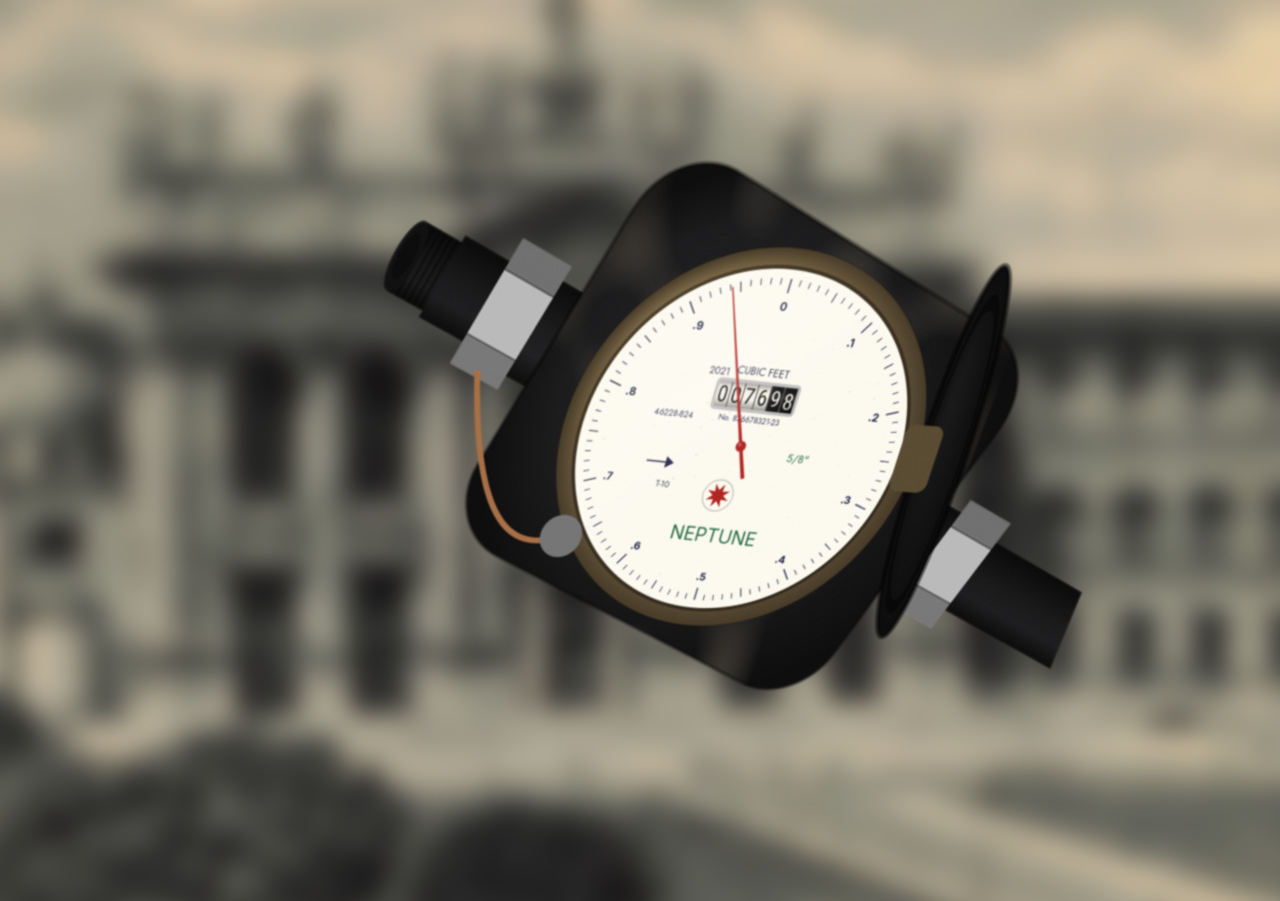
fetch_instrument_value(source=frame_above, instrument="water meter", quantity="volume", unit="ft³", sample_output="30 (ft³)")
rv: 7697.94 (ft³)
